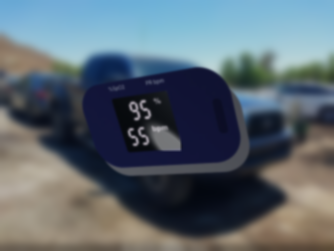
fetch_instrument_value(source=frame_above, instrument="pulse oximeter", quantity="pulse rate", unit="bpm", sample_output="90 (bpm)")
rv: 55 (bpm)
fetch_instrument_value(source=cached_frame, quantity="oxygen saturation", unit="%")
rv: 95 (%)
